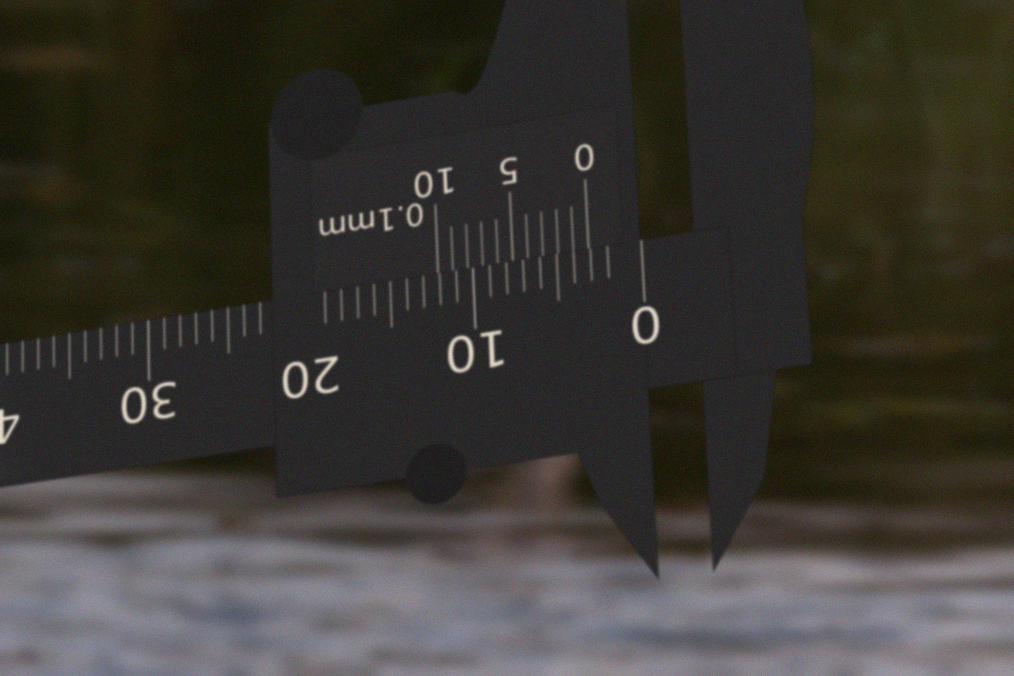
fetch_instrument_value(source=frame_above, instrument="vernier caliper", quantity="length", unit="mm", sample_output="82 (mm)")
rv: 3.1 (mm)
